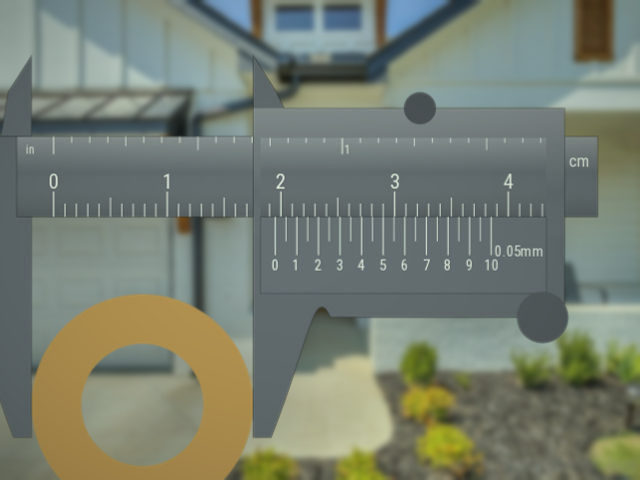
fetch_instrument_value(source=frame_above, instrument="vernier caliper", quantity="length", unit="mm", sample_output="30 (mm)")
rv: 19.5 (mm)
